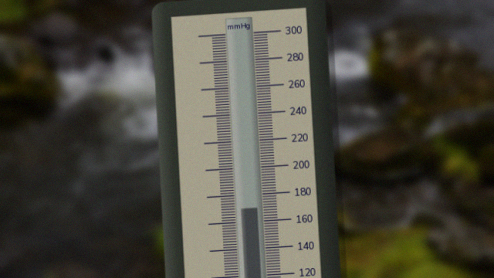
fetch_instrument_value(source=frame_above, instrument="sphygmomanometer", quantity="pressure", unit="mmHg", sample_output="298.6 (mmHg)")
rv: 170 (mmHg)
